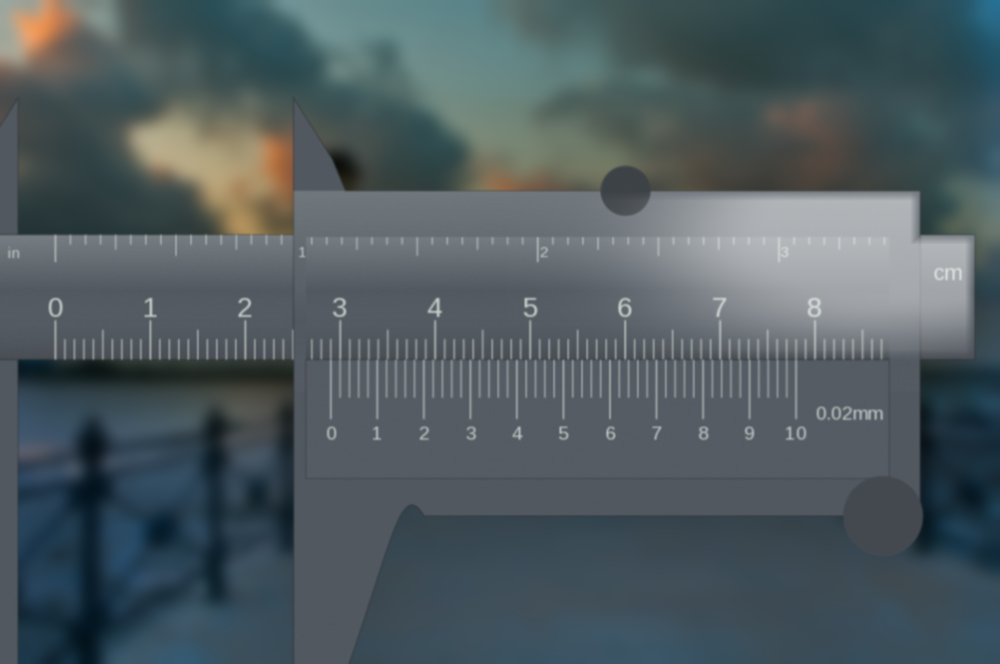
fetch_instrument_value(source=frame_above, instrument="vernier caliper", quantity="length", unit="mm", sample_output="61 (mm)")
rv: 29.0 (mm)
